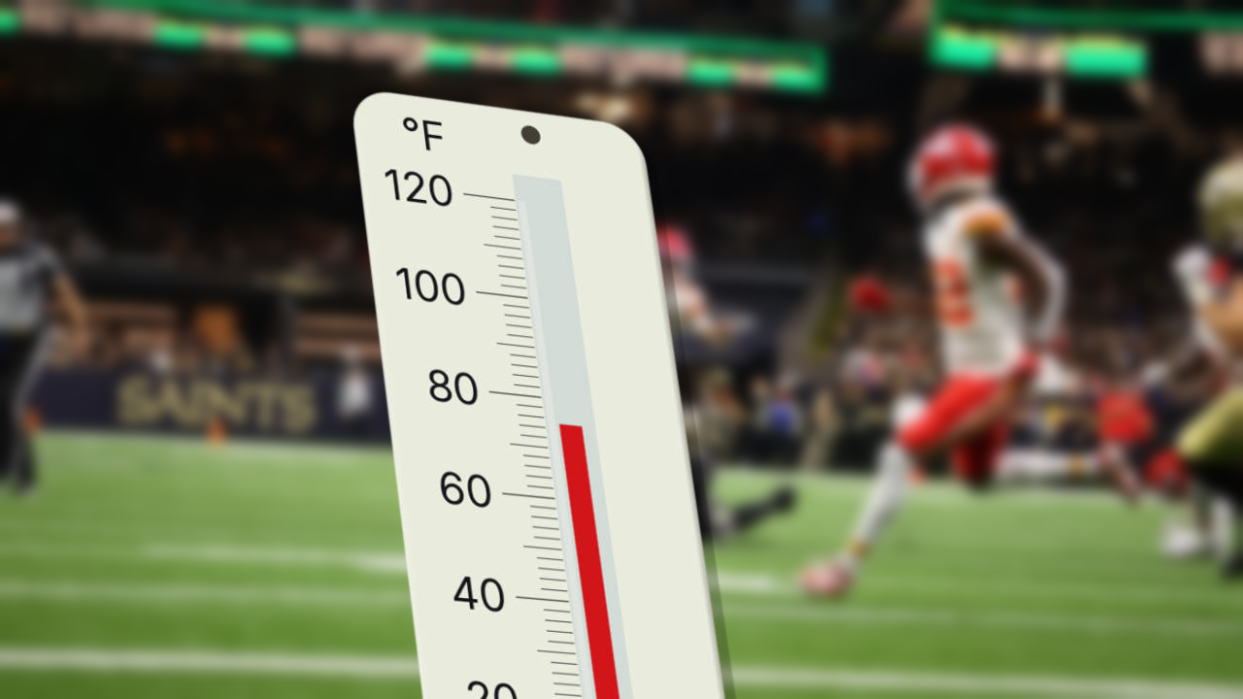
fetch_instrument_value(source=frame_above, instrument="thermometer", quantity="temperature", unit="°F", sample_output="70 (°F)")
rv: 75 (°F)
